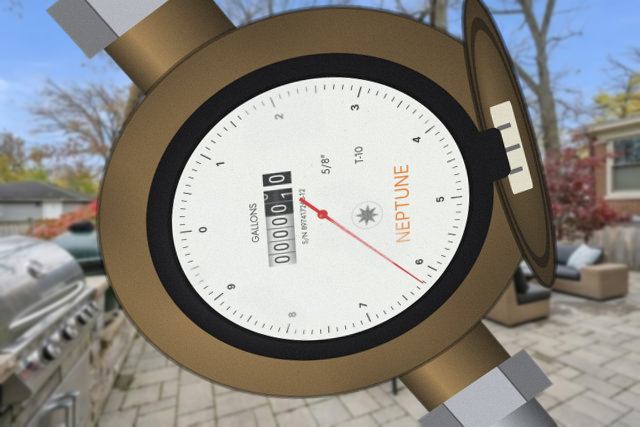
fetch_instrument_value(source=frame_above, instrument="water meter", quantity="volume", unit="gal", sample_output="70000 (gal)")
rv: 6.2 (gal)
